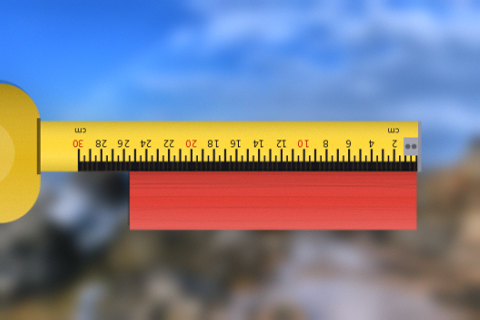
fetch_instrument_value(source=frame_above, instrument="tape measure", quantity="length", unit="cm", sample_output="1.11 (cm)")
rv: 25.5 (cm)
